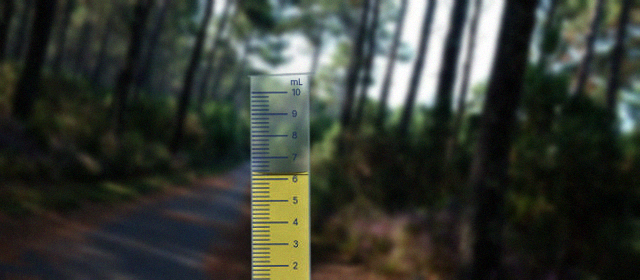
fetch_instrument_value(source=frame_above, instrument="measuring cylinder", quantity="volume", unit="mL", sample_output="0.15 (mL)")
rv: 6.2 (mL)
